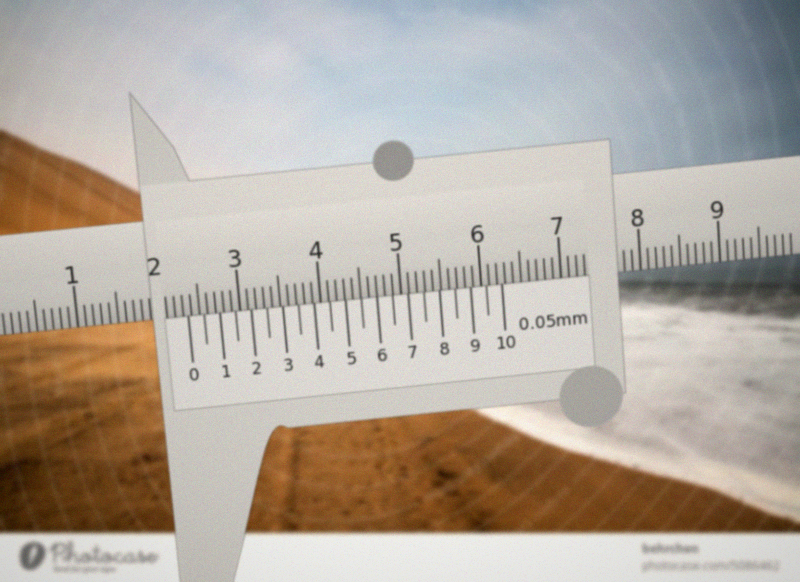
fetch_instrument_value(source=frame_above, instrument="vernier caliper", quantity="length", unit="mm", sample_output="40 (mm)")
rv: 23.6 (mm)
